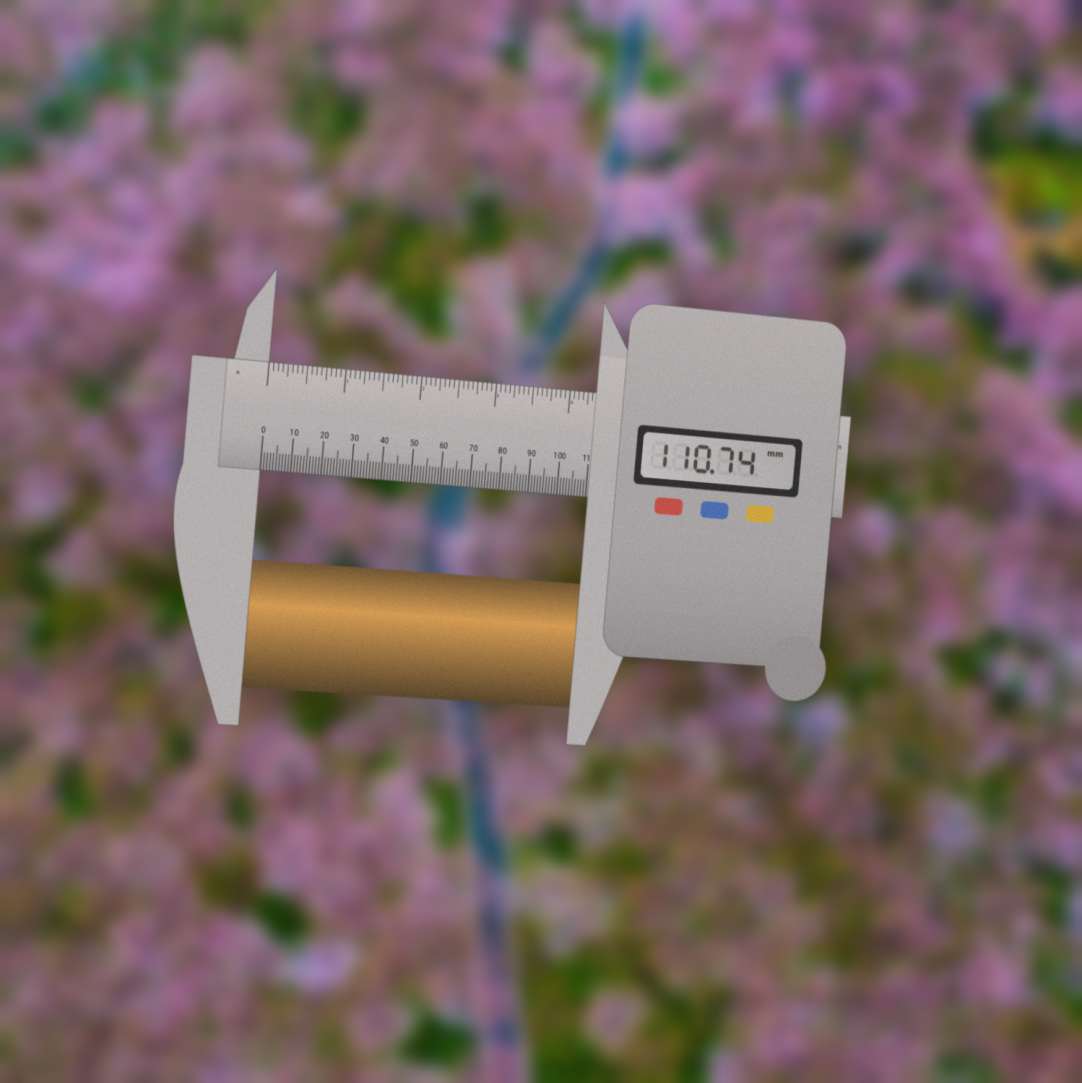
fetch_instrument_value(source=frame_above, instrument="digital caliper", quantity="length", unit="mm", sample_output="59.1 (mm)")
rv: 110.74 (mm)
